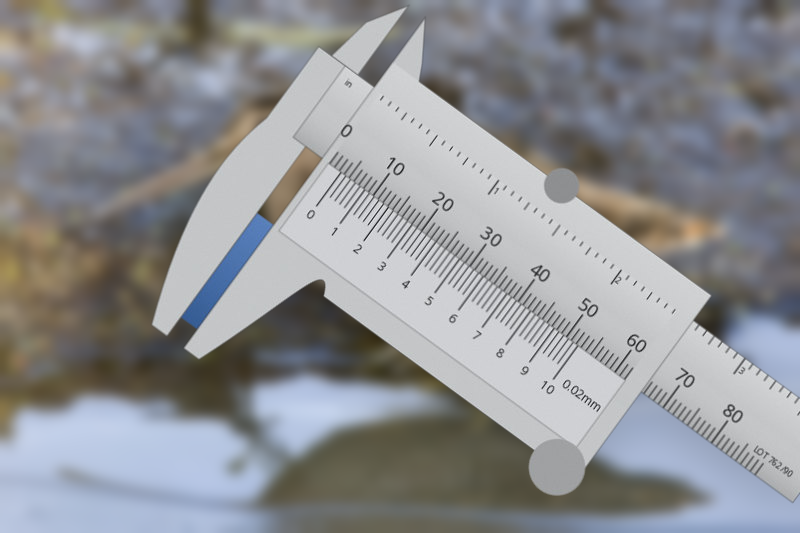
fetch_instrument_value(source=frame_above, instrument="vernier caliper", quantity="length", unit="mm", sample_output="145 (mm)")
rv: 3.4 (mm)
